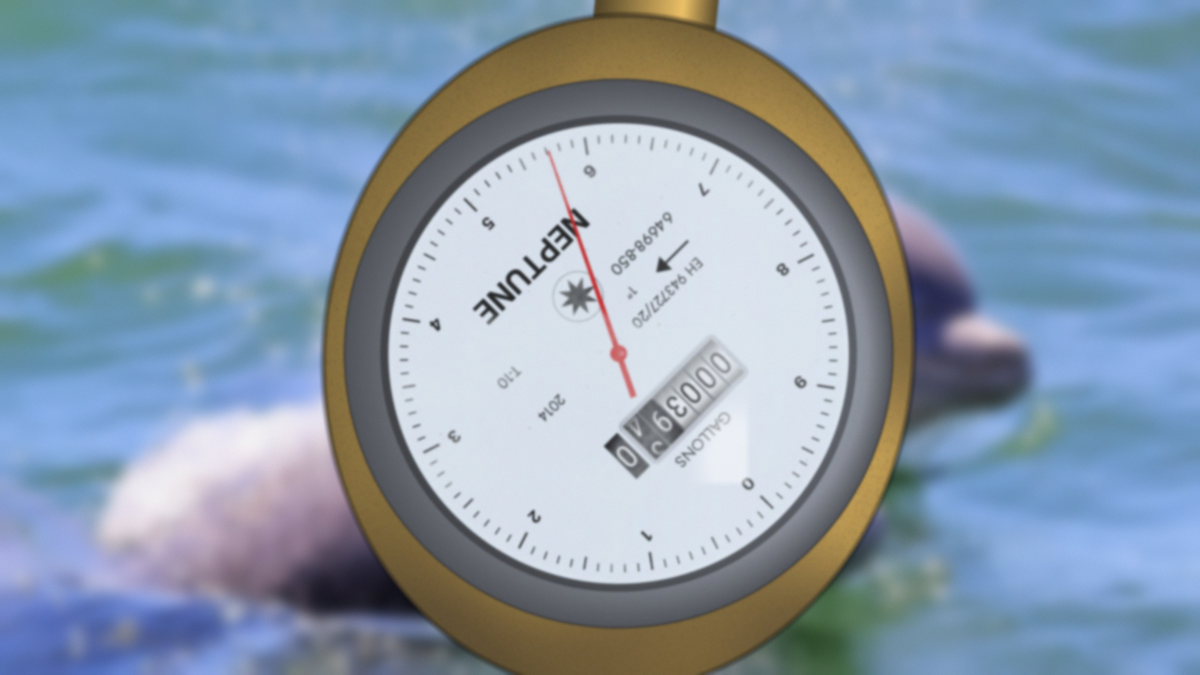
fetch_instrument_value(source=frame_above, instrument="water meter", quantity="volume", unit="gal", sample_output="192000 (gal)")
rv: 3935.7 (gal)
